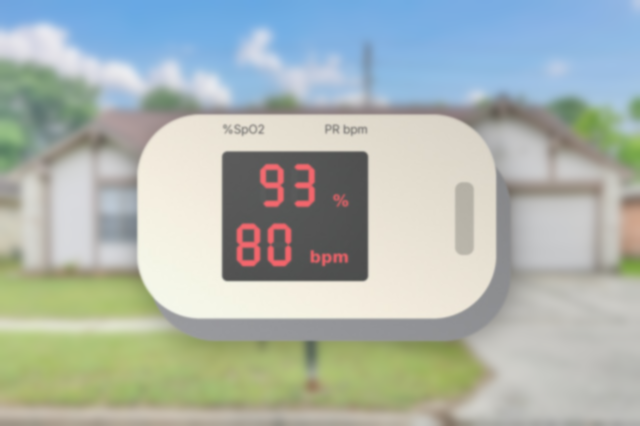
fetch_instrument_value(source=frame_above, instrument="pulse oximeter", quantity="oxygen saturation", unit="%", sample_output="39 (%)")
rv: 93 (%)
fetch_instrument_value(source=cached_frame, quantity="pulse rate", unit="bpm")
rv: 80 (bpm)
